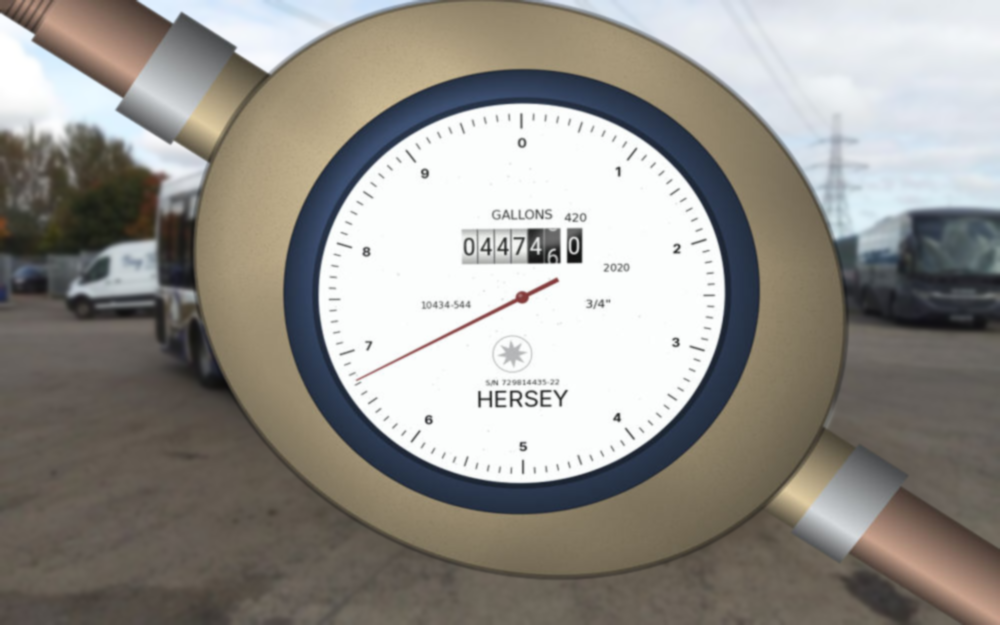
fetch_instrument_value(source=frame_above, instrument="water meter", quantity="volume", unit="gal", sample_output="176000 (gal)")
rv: 447456.7 (gal)
